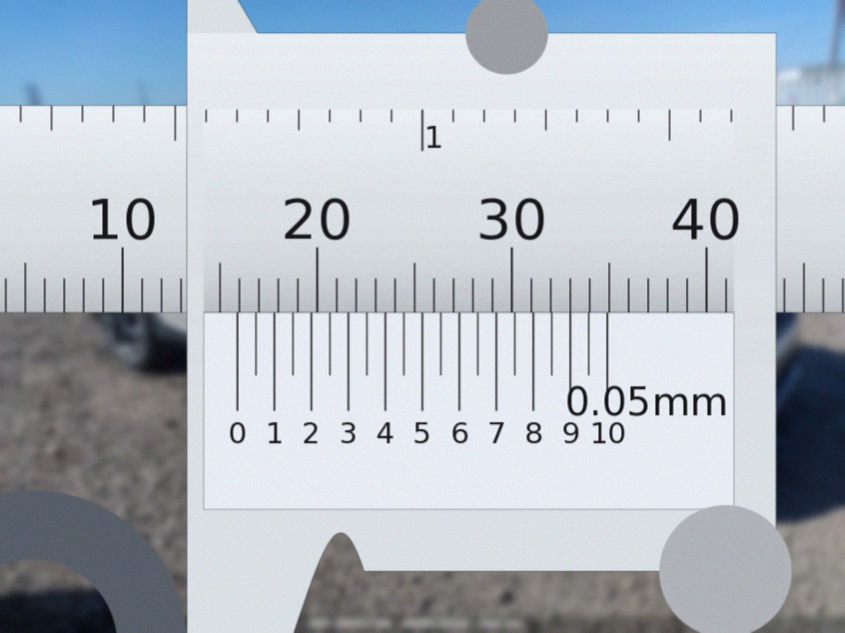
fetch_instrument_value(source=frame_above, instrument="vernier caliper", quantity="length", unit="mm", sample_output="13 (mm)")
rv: 15.9 (mm)
